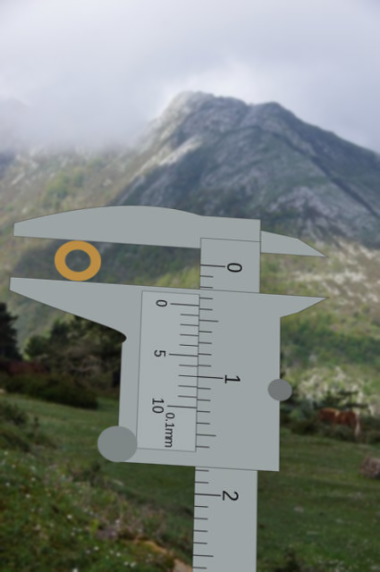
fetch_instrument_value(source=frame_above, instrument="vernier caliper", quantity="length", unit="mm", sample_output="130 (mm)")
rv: 3.7 (mm)
